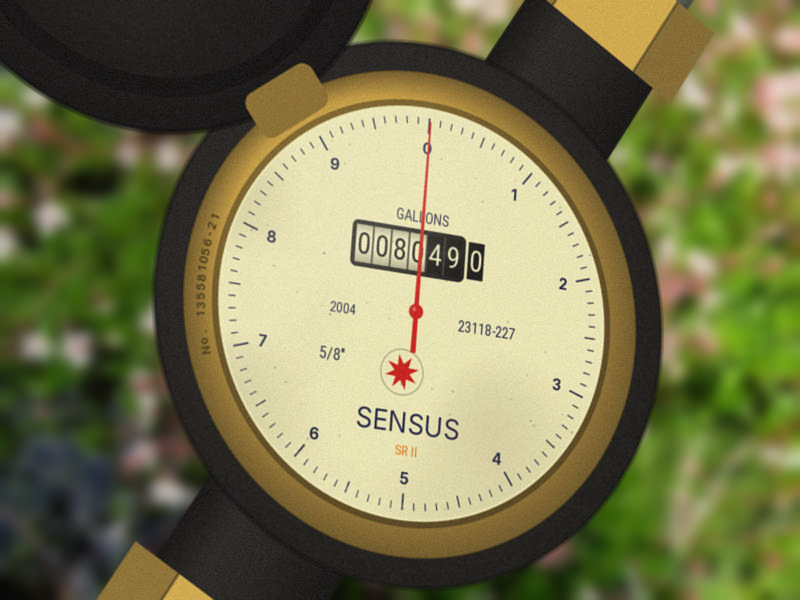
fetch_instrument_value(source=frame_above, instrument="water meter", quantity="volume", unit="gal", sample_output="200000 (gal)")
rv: 80490.0 (gal)
